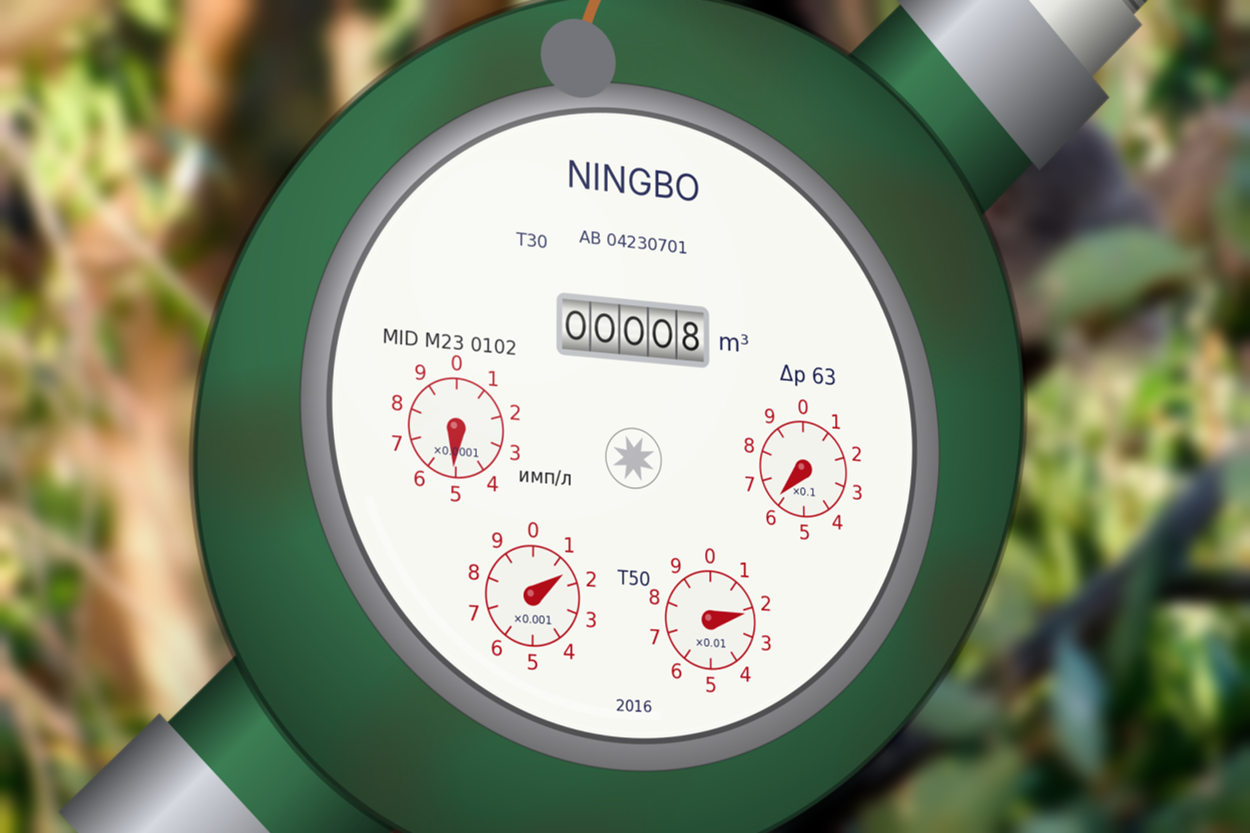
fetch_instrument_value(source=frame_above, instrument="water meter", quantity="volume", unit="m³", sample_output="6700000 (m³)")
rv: 8.6215 (m³)
